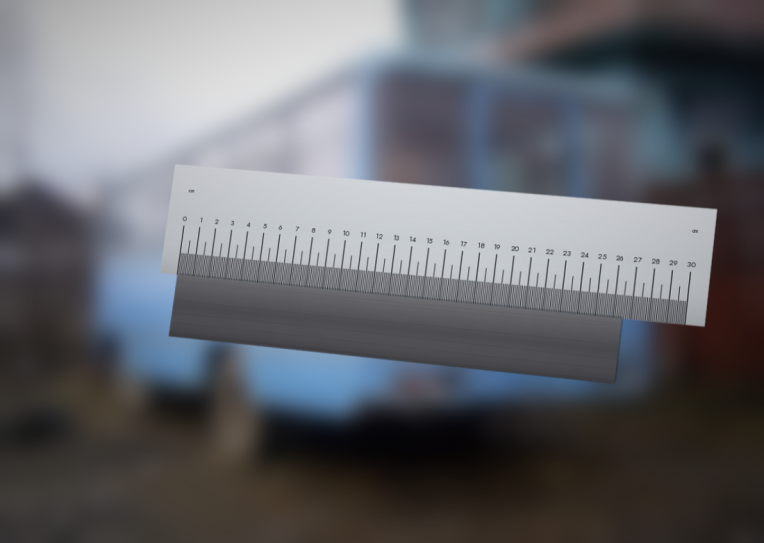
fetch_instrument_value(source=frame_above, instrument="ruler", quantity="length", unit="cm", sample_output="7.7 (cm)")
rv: 26.5 (cm)
